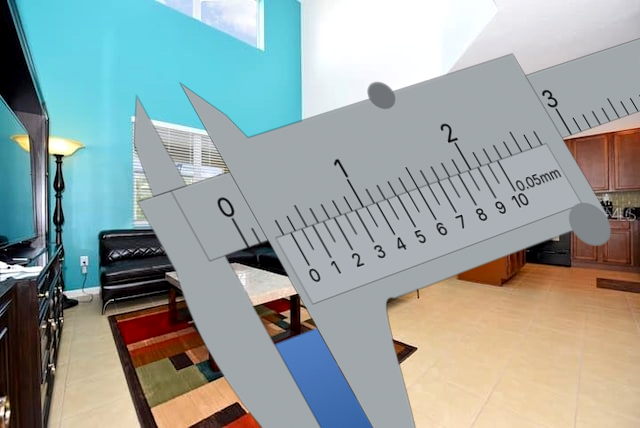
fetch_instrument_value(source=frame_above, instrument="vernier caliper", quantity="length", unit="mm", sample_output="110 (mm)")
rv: 3.6 (mm)
